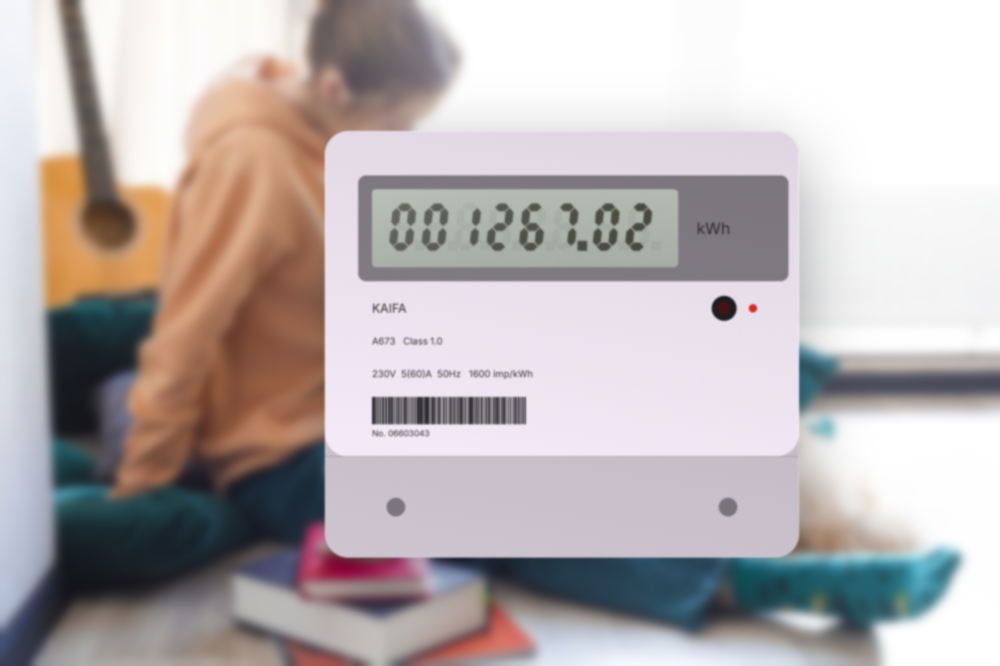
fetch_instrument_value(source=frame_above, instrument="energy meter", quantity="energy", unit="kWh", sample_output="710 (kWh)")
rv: 1267.02 (kWh)
